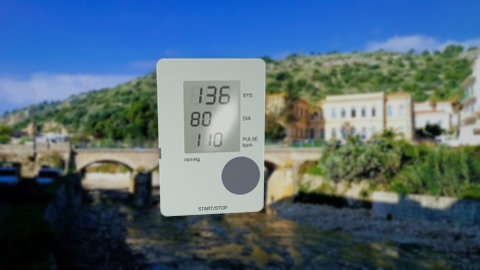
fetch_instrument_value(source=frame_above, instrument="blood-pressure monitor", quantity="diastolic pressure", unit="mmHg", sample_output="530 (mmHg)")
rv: 80 (mmHg)
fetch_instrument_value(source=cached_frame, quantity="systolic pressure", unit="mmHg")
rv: 136 (mmHg)
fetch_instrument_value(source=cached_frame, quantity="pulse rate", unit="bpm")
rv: 110 (bpm)
